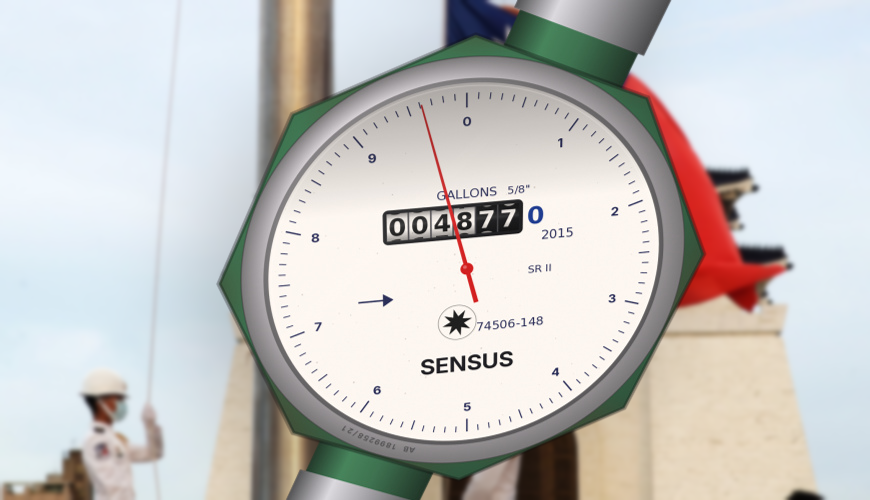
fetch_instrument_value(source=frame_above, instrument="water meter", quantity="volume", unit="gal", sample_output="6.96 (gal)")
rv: 48769.6 (gal)
